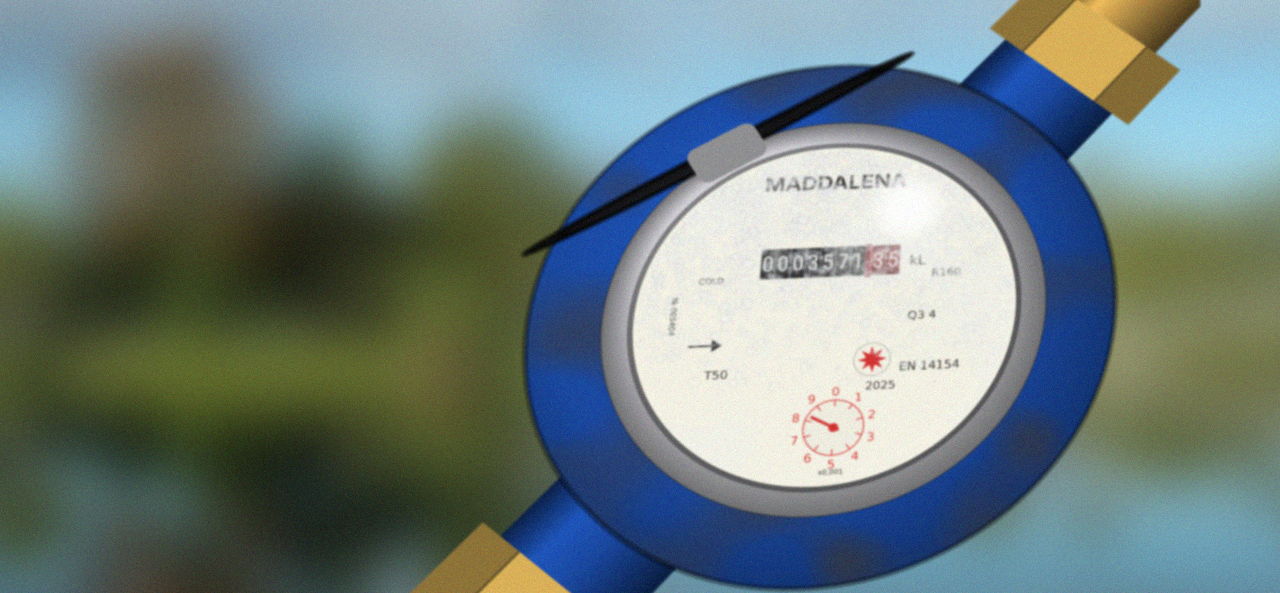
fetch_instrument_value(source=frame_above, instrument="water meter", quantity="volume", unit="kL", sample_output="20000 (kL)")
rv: 3571.358 (kL)
